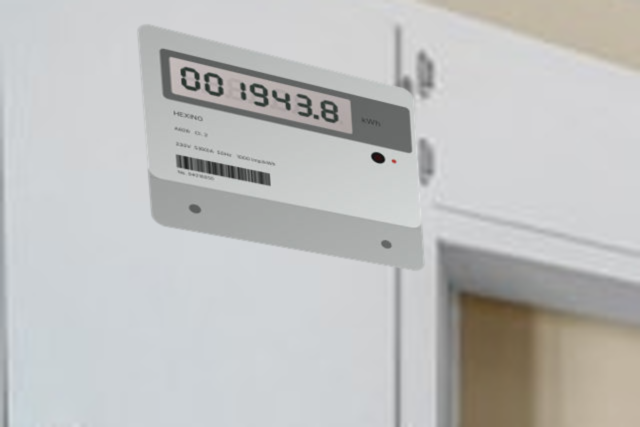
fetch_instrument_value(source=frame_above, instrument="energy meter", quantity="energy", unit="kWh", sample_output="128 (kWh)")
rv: 1943.8 (kWh)
